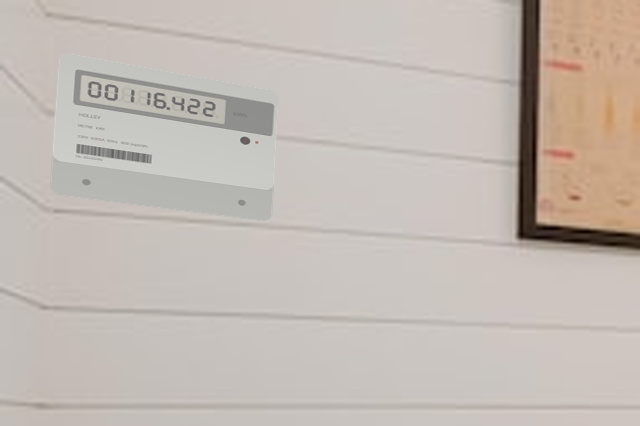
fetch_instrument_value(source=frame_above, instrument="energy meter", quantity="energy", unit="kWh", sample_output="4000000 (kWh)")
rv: 116.422 (kWh)
